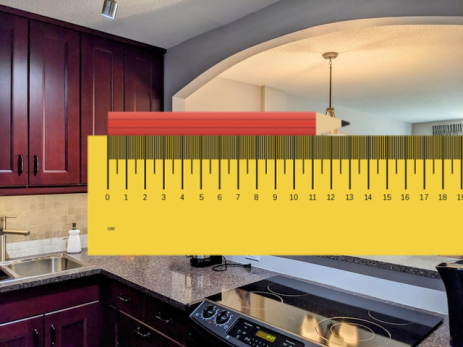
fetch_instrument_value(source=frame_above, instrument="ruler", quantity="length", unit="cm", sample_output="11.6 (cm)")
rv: 13 (cm)
